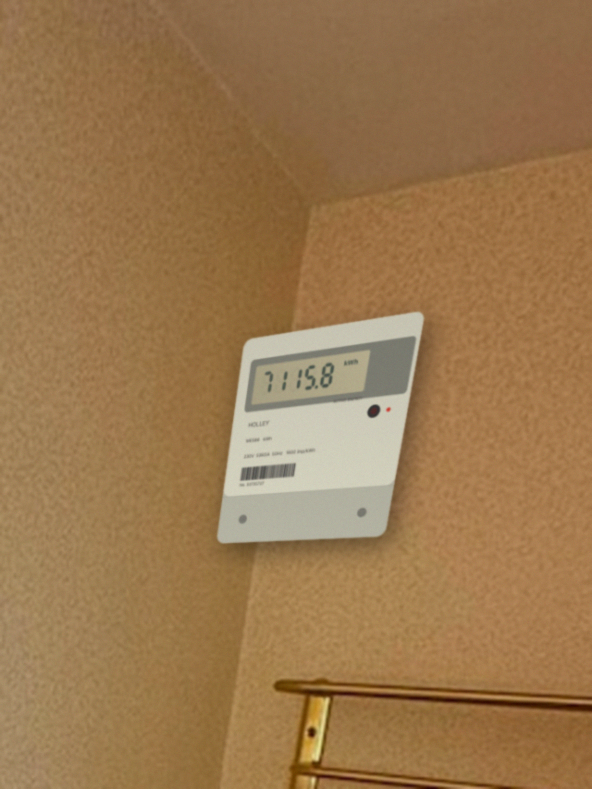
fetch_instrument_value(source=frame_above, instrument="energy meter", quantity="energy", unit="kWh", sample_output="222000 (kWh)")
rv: 7115.8 (kWh)
